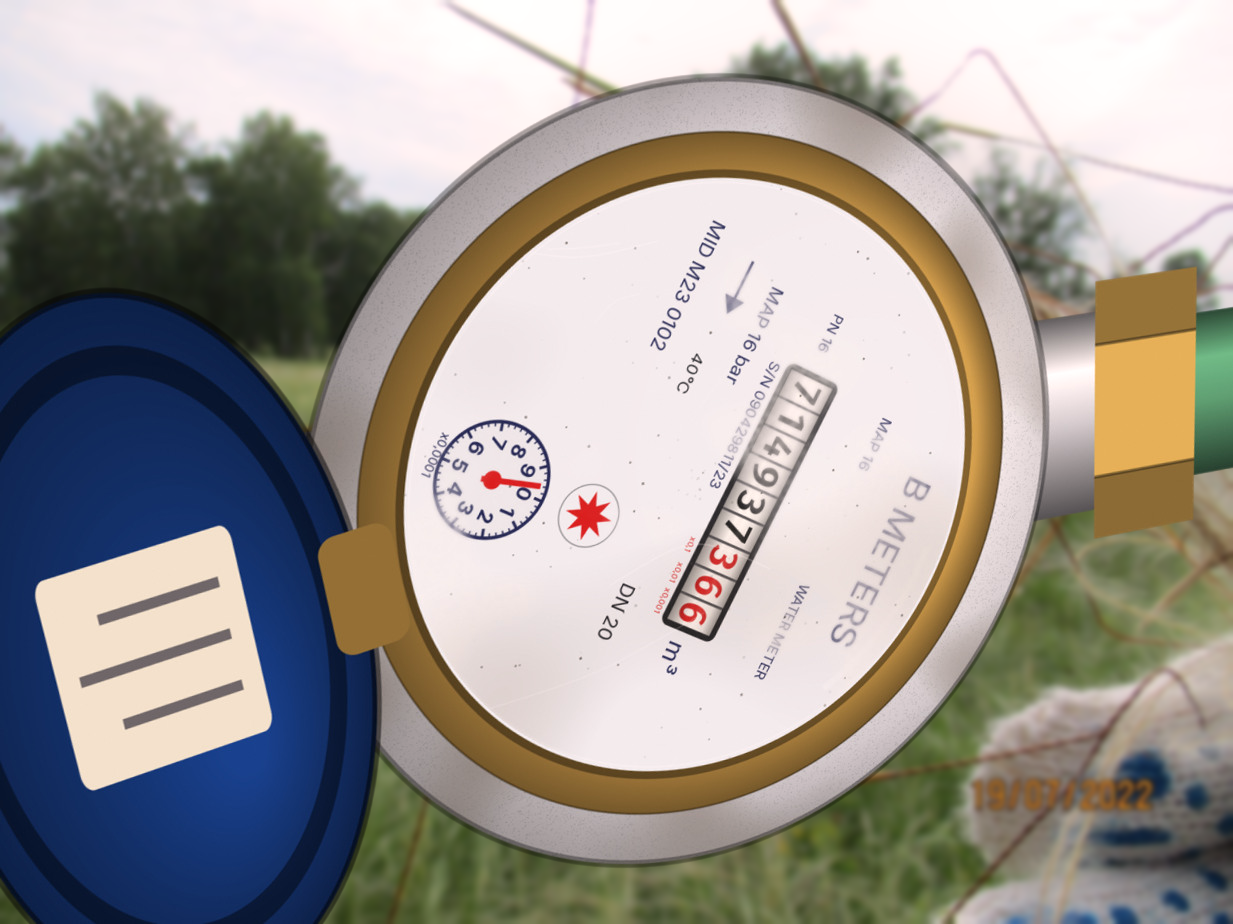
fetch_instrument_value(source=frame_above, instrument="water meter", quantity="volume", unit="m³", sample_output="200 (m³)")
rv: 714937.3659 (m³)
